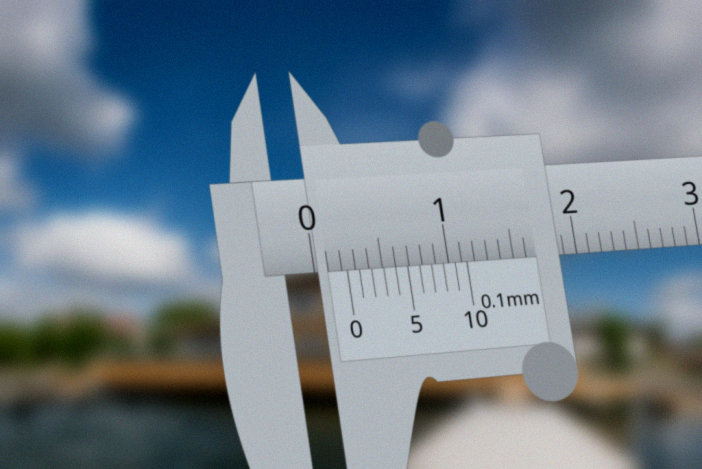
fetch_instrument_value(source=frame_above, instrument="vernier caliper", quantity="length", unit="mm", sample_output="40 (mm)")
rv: 2.4 (mm)
